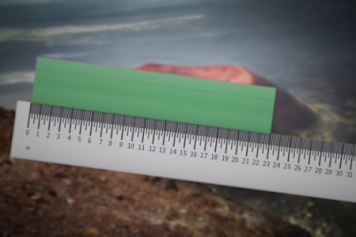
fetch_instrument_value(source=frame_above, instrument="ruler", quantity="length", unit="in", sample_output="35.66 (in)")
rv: 23 (in)
